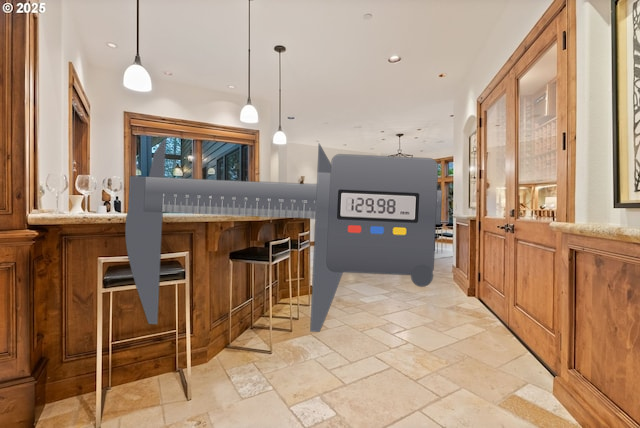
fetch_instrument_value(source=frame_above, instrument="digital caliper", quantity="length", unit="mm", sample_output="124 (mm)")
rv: 129.98 (mm)
